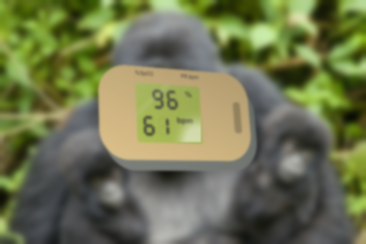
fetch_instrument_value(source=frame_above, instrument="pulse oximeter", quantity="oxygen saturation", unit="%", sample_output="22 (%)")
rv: 96 (%)
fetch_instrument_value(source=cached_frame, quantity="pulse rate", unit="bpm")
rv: 61 (bpm)
